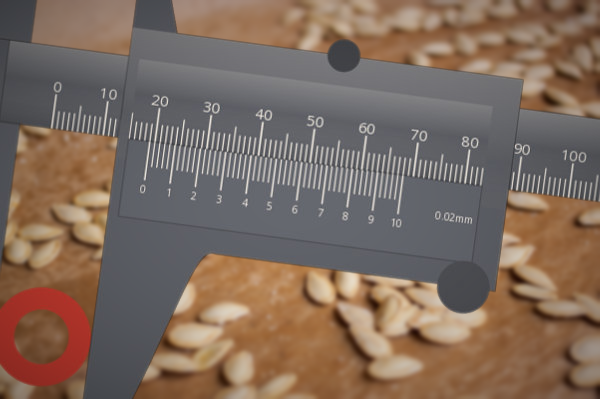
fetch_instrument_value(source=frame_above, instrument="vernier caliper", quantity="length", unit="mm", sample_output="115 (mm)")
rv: 19.0 (mm)
